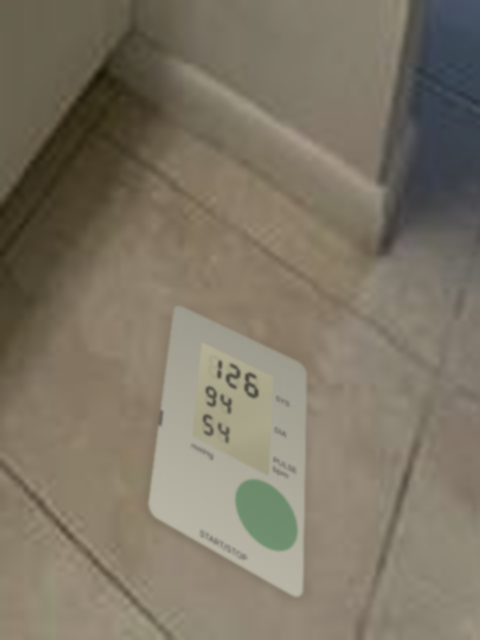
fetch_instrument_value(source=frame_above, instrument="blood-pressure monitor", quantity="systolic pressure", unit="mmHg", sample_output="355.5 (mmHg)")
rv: 126 (mmHg)
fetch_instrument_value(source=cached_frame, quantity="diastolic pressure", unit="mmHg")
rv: 94 (mmHg)
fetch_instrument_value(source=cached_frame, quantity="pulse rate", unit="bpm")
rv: 54 (bpm)
